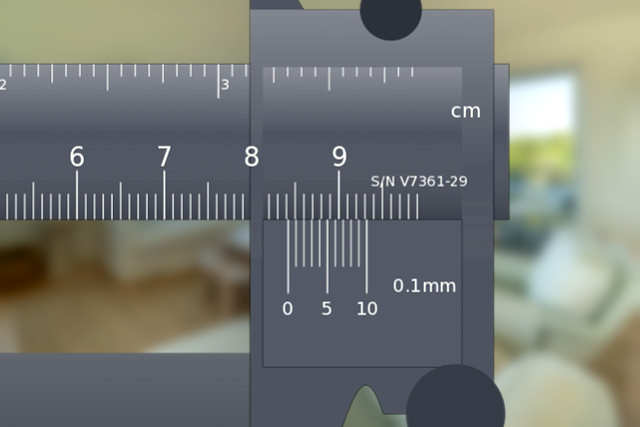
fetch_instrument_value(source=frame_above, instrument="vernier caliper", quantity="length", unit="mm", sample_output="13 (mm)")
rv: 84.2 (mm)
